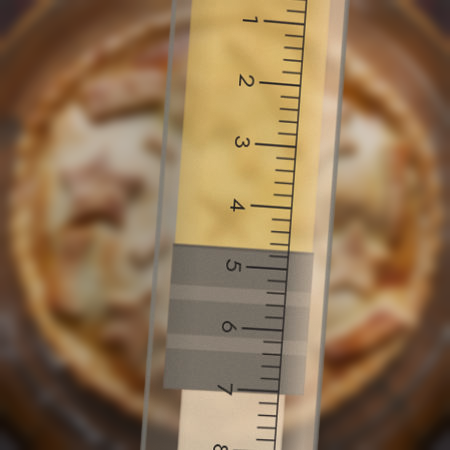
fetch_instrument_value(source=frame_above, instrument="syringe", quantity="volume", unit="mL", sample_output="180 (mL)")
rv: 4.7 (mL)
